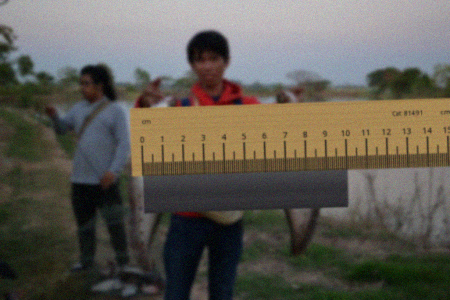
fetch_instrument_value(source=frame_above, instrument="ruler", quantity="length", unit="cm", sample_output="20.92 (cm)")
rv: 10 (cm)
